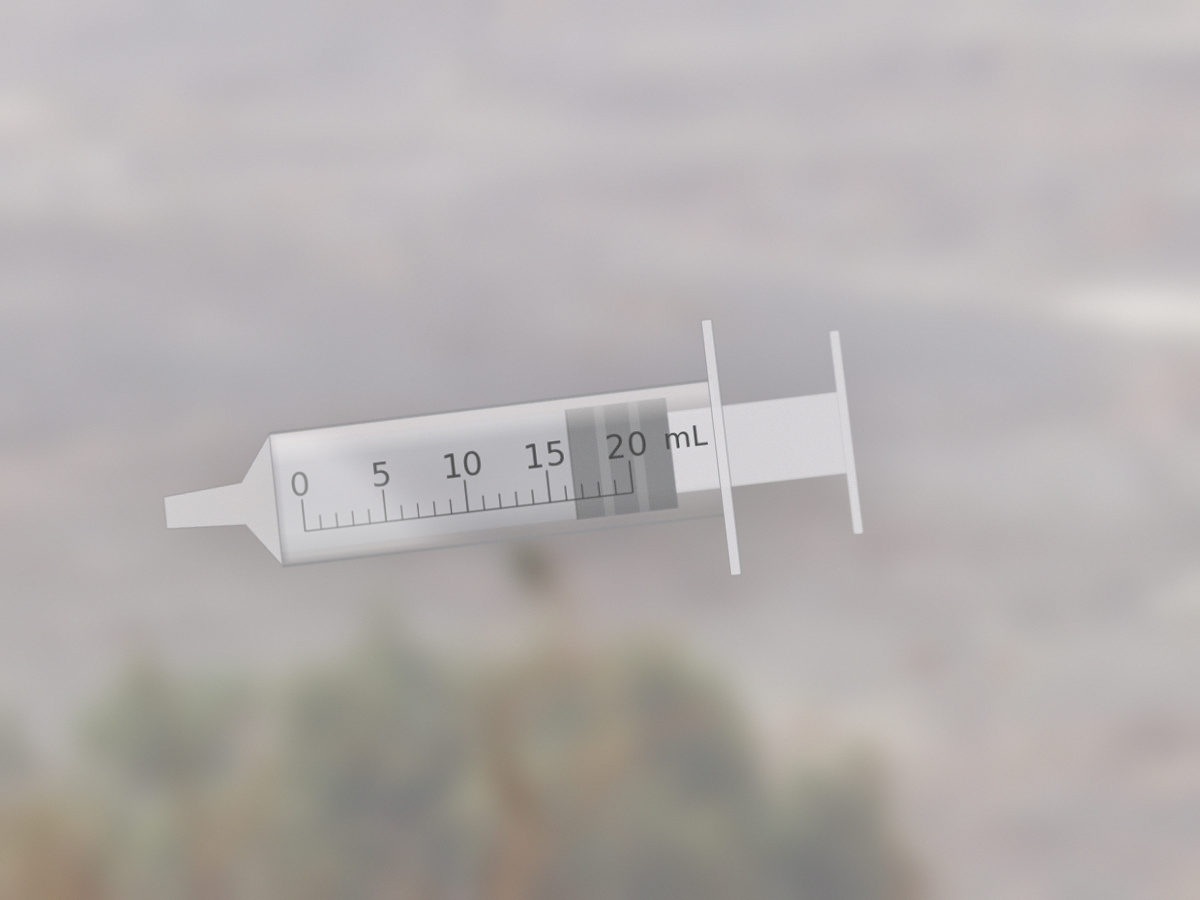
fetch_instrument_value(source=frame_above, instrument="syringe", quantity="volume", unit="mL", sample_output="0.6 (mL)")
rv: 16.5 (mL)
